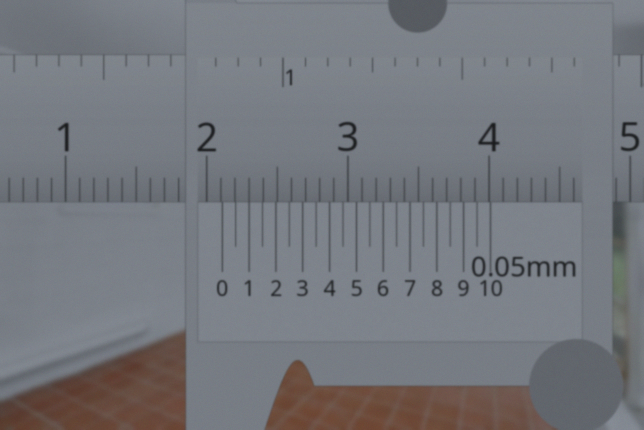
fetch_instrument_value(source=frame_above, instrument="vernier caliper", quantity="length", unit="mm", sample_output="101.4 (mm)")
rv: 21.1 (mm)
